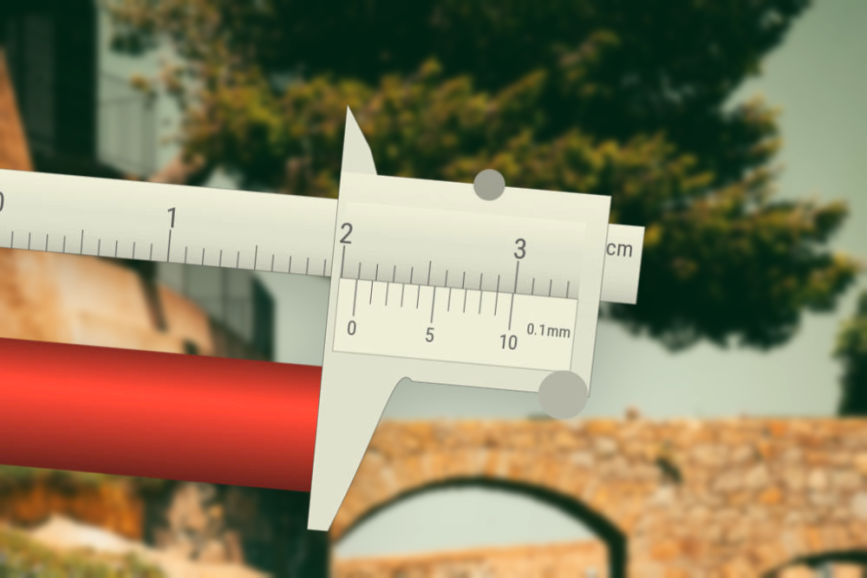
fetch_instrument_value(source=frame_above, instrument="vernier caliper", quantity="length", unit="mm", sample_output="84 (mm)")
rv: 20.9 (mm)
